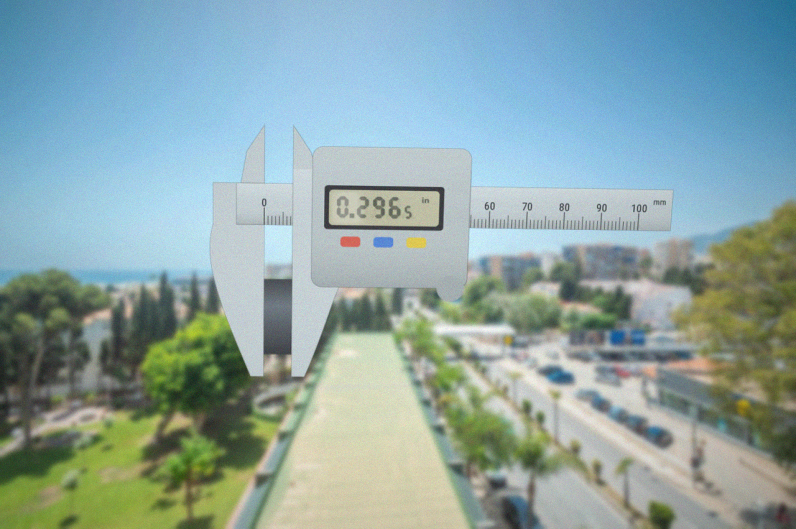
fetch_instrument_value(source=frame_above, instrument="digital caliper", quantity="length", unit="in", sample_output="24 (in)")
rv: 0.2965 (in)
